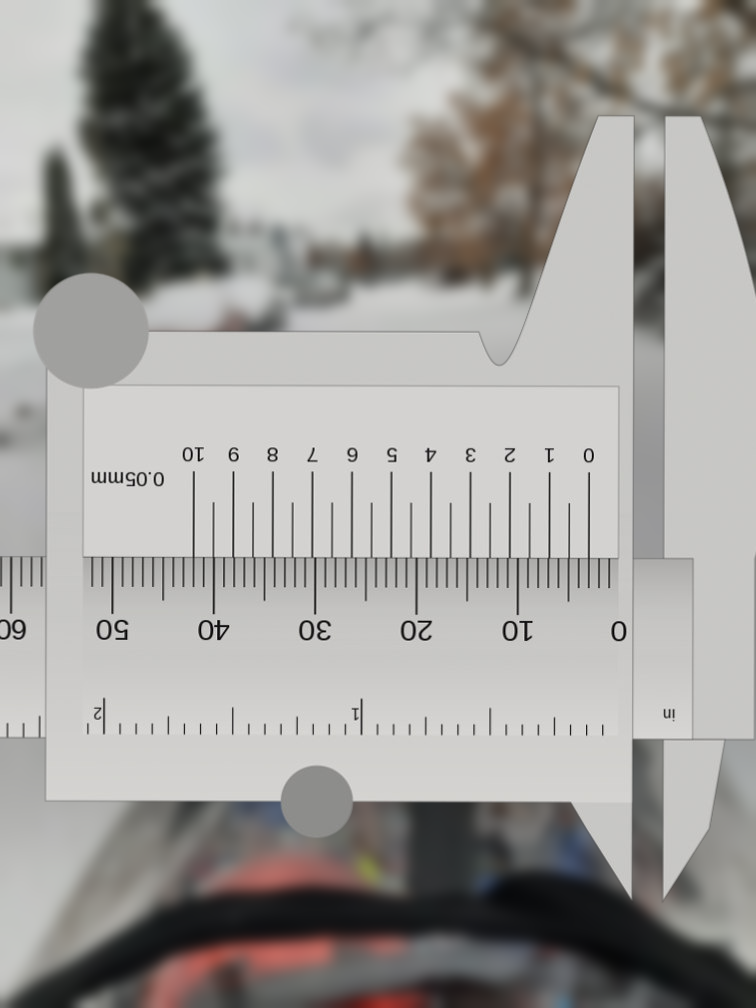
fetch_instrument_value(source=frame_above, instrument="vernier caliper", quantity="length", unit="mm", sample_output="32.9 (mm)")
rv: 3.0 (mm)
